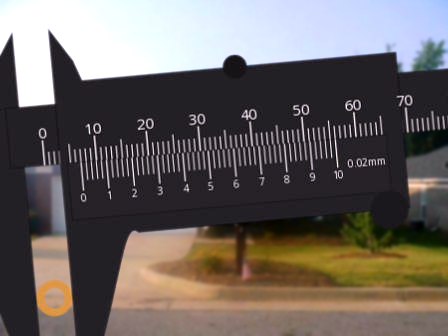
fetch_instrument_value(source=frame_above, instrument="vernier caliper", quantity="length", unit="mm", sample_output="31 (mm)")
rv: 7.0 (mm)
